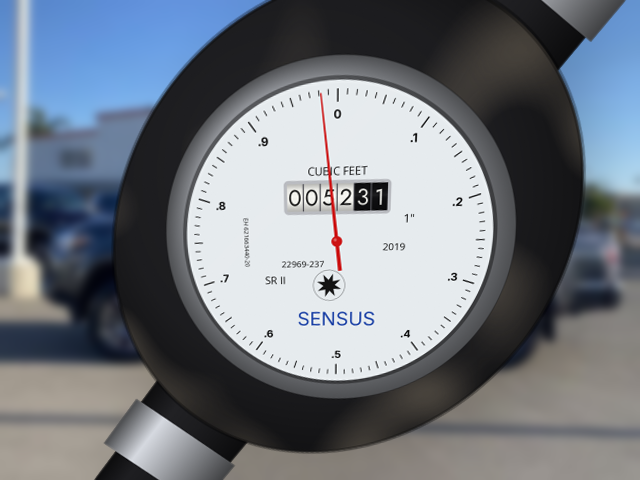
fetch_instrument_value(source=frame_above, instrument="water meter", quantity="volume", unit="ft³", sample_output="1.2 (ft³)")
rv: 5230.98 (ft³)
